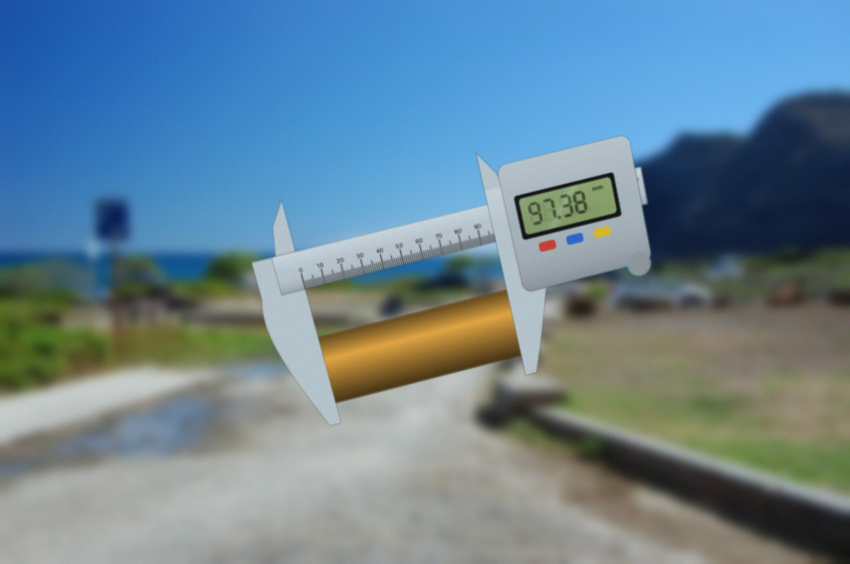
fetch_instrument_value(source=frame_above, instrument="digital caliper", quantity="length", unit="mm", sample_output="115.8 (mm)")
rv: 97.38 (mm)
